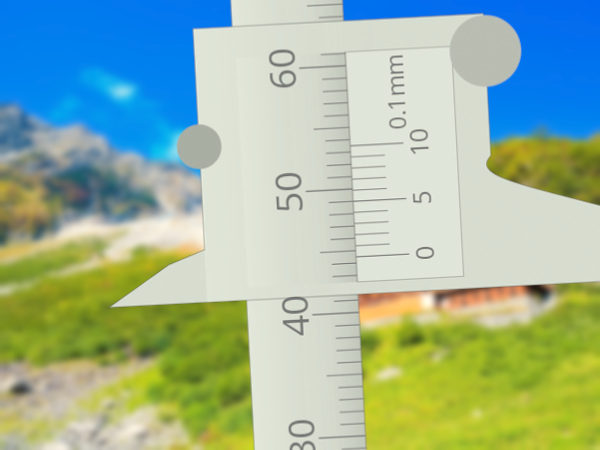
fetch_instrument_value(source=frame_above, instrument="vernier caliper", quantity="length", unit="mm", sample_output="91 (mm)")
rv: 44.5 (mm)
